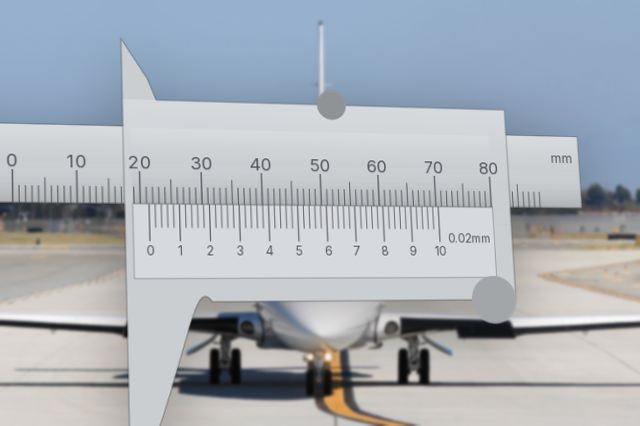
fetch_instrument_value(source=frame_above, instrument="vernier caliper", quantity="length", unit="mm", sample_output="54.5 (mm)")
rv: 21.4 (mm)
